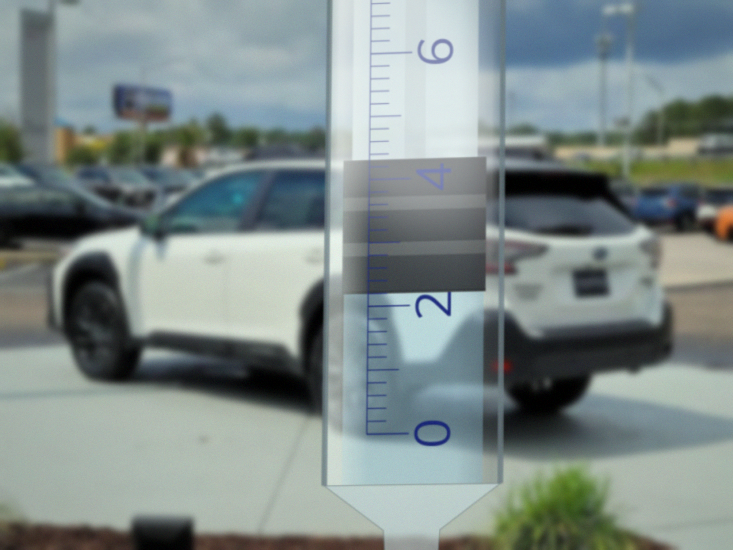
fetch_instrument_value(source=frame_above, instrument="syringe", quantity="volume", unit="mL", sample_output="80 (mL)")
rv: 2.2 (mL)
